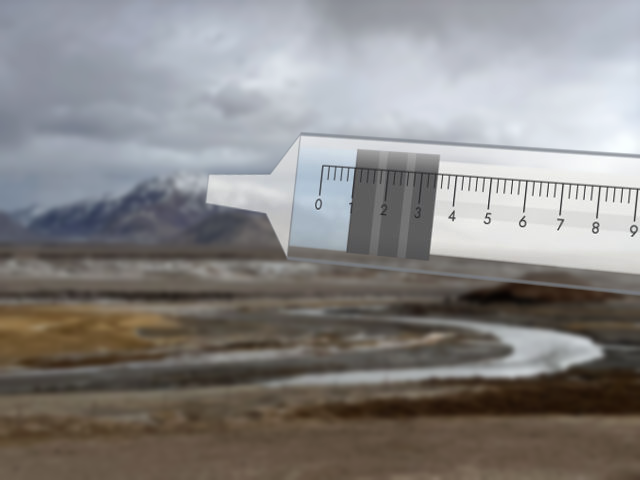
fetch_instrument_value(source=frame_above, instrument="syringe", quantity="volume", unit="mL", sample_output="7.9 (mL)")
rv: 1 (mL)
